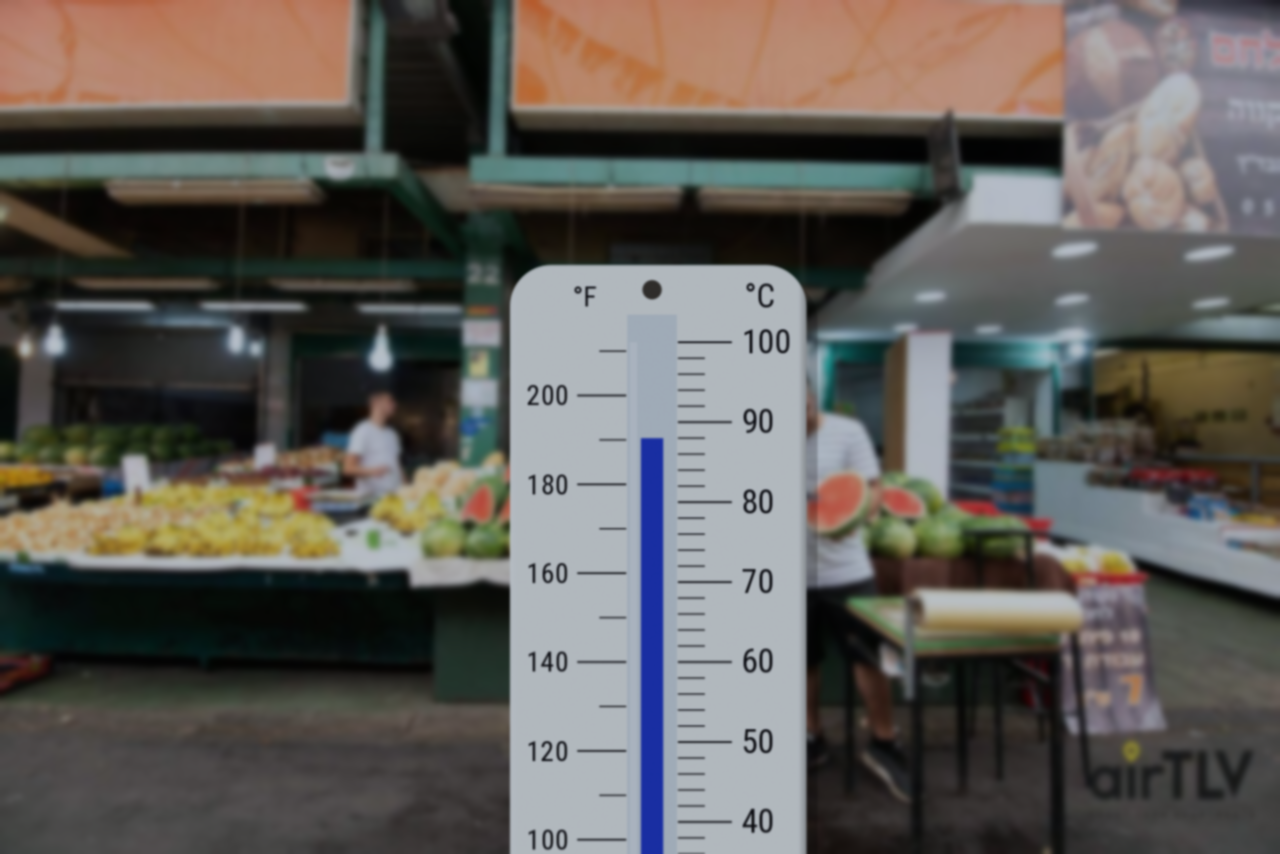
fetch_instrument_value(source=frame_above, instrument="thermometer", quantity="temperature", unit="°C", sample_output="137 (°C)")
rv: 88 (°C)
